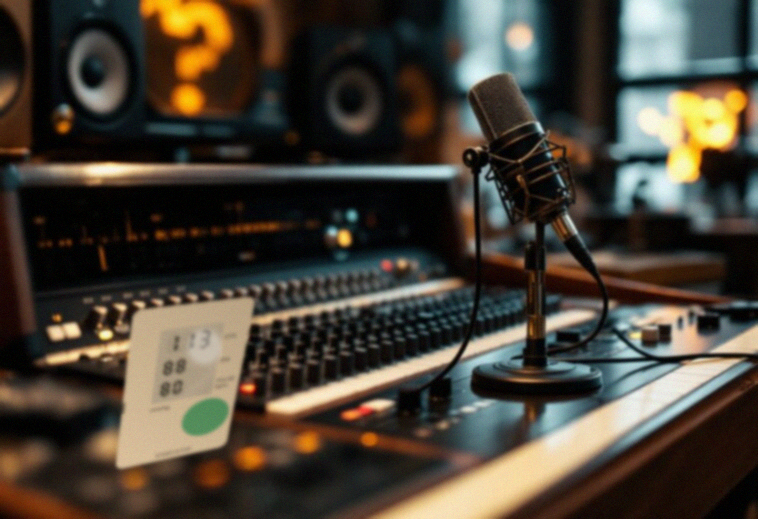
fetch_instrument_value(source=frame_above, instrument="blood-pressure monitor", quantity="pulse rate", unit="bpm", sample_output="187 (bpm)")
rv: 80 (bpm)
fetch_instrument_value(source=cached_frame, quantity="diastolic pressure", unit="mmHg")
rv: 88 (mmHg)
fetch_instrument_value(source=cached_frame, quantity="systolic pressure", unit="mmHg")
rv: 113 (mmHg)
